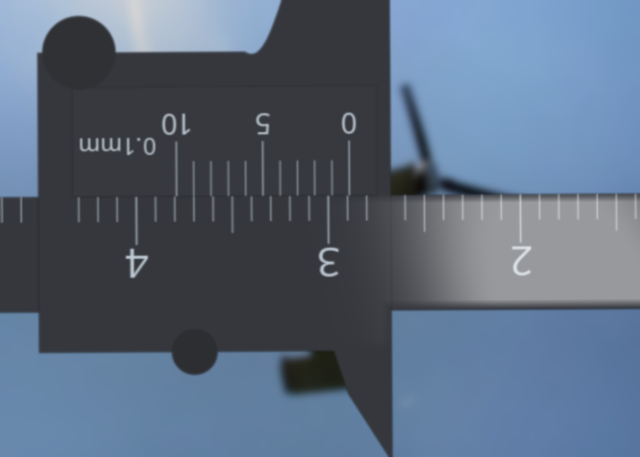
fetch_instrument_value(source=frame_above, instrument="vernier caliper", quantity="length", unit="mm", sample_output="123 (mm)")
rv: 28.9 (mm)
